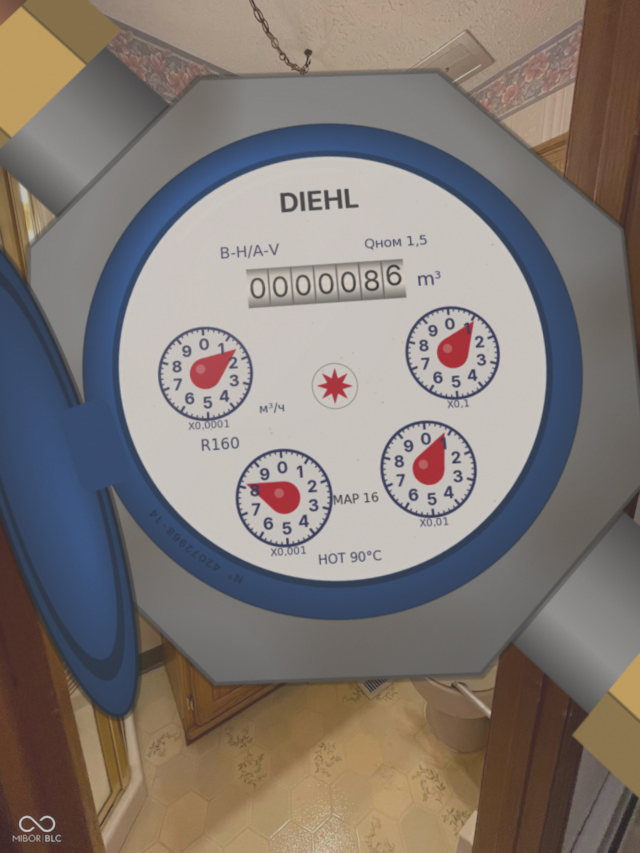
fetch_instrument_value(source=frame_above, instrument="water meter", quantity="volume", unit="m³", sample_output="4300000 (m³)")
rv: 86.1081 (m³)
